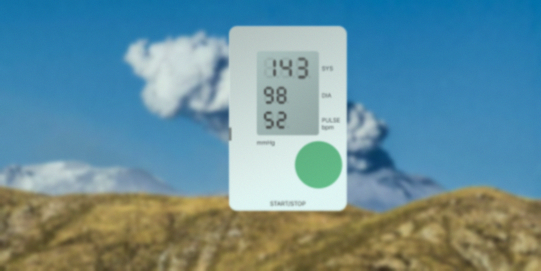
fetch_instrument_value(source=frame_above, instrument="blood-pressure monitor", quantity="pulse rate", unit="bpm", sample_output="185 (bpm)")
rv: 52 (bpm)
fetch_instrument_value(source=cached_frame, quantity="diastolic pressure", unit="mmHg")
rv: 98 (mmHg)
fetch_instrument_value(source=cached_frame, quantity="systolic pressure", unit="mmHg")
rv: 143 (mmHg)
